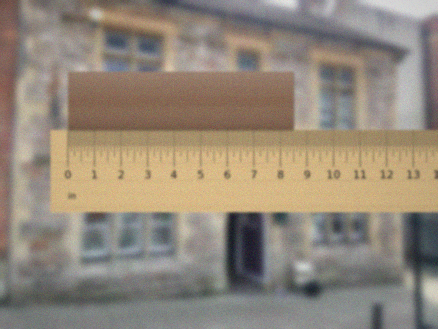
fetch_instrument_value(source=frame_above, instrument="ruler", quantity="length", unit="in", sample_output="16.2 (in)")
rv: 8.5 (in)
